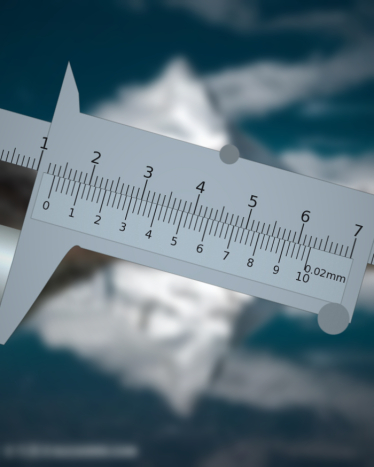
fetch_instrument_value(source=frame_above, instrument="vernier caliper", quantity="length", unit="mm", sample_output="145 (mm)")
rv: 13.4 (mm)
